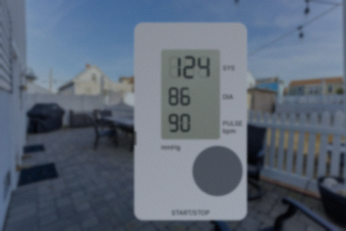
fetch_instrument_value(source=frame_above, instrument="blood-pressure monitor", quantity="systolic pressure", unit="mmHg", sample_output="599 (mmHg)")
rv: 124 (mmHg)
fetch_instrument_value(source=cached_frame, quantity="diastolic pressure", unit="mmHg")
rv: 86 (mmHg)
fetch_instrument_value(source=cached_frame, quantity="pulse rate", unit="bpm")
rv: 90 (bpm)
